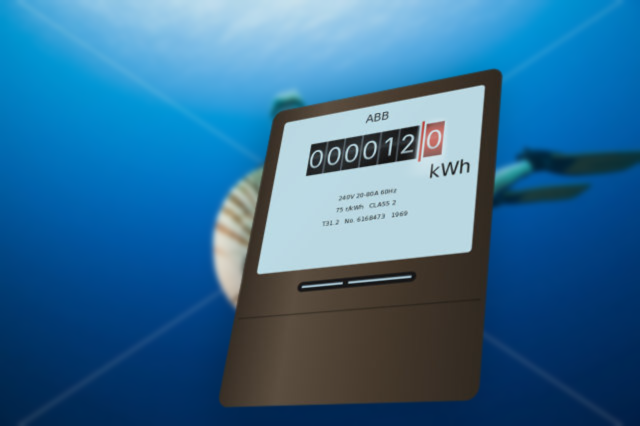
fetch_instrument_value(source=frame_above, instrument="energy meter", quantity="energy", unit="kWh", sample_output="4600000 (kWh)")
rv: 12.0 (kWh)
